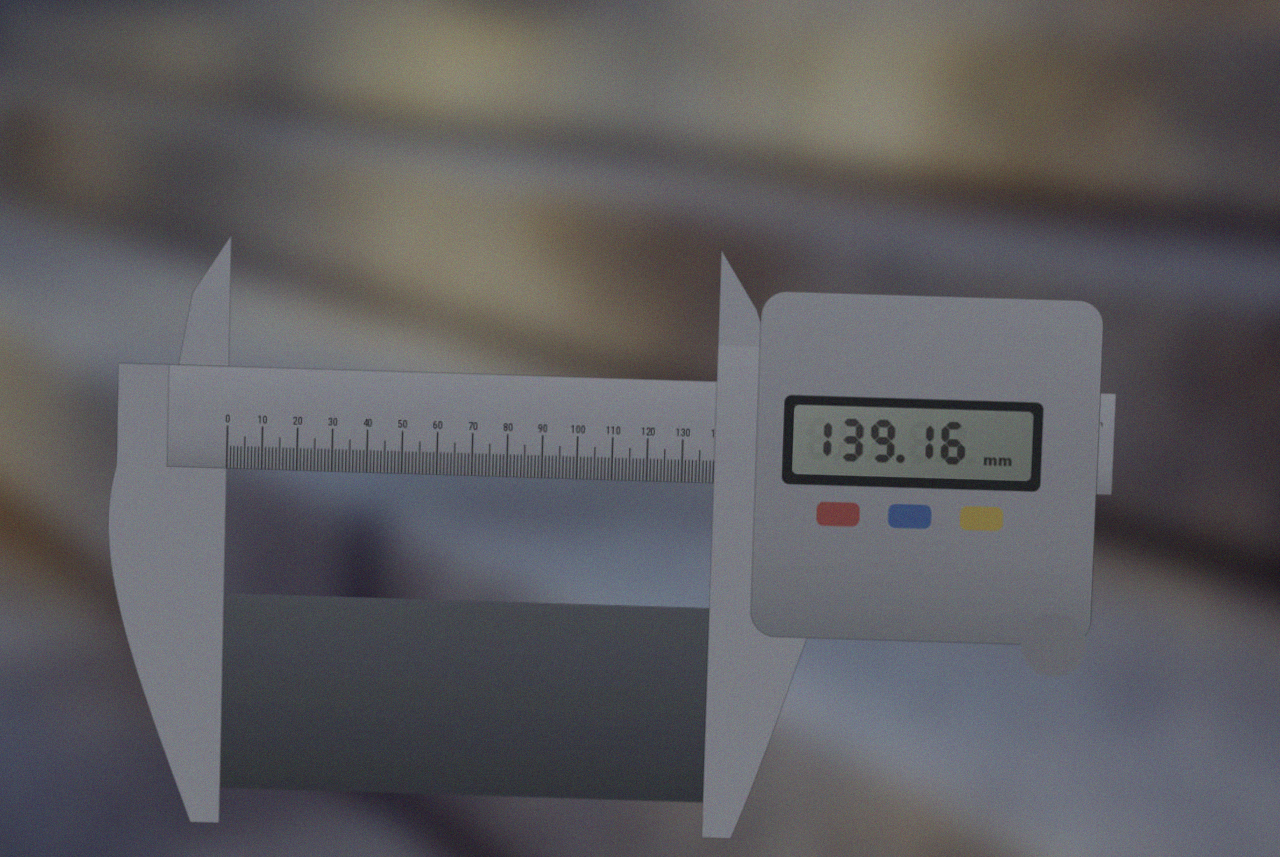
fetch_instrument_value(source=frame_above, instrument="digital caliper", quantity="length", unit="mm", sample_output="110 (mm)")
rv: 139.16 (mm)
